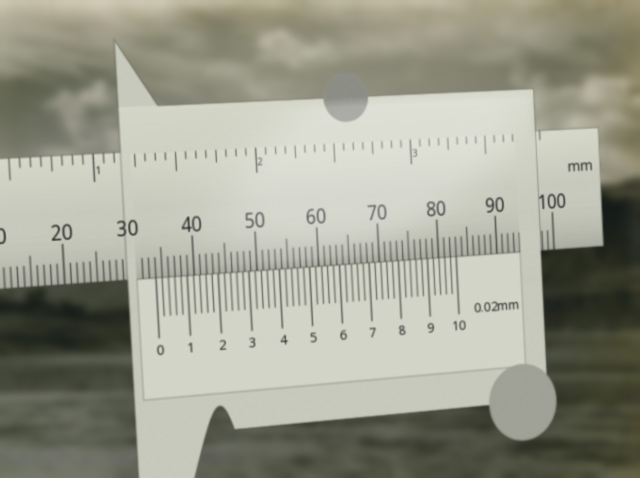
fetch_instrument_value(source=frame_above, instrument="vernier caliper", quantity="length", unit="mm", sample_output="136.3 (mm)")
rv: 34.0 (mm)
